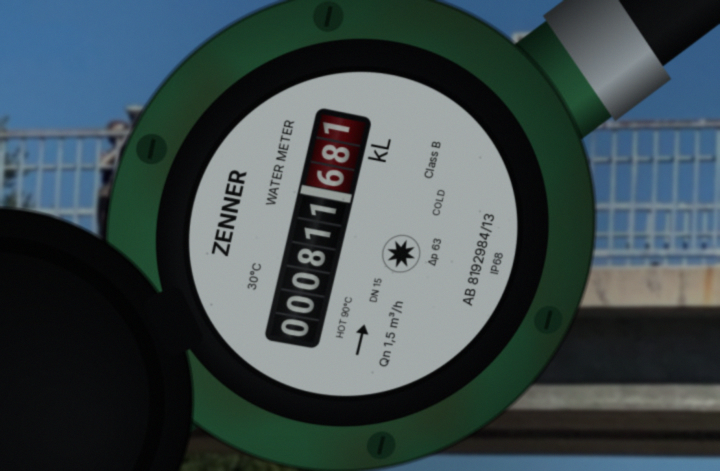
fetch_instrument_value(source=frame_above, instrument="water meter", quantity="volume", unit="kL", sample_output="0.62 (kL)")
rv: 811.681 (kL)
